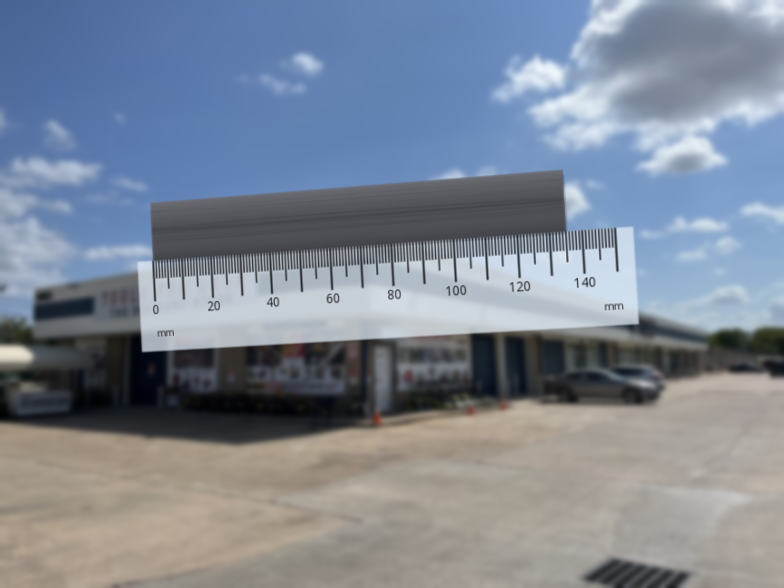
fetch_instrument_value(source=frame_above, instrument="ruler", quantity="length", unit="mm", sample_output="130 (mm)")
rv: 135 (mm)
